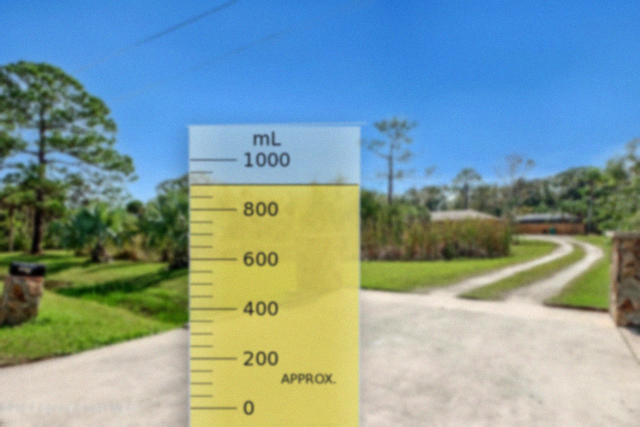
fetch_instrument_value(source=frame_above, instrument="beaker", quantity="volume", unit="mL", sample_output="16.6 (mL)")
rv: 900 (mL)
